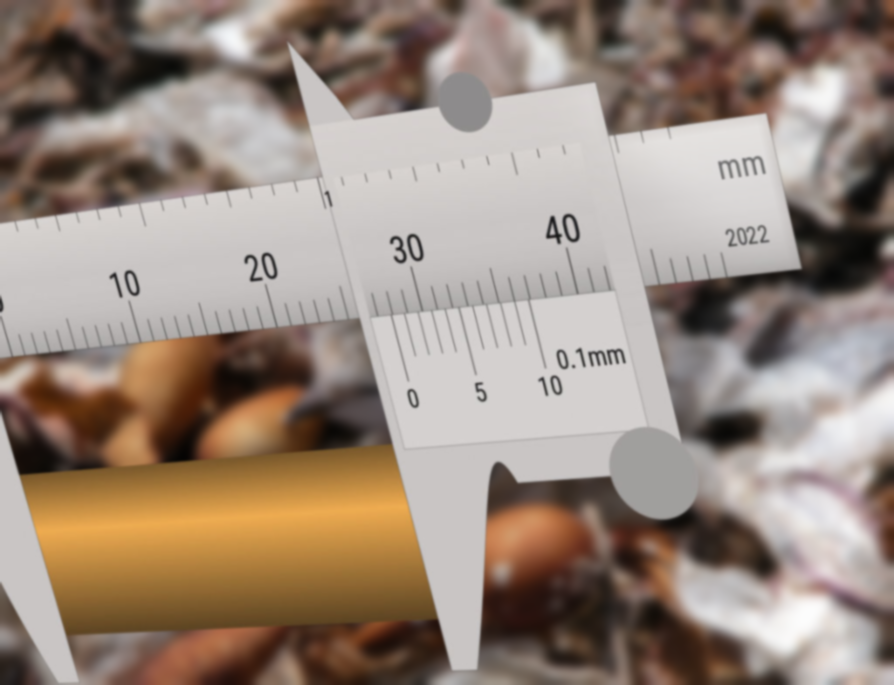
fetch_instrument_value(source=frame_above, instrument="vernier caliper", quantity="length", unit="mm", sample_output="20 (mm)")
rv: 27.9 (mm)
